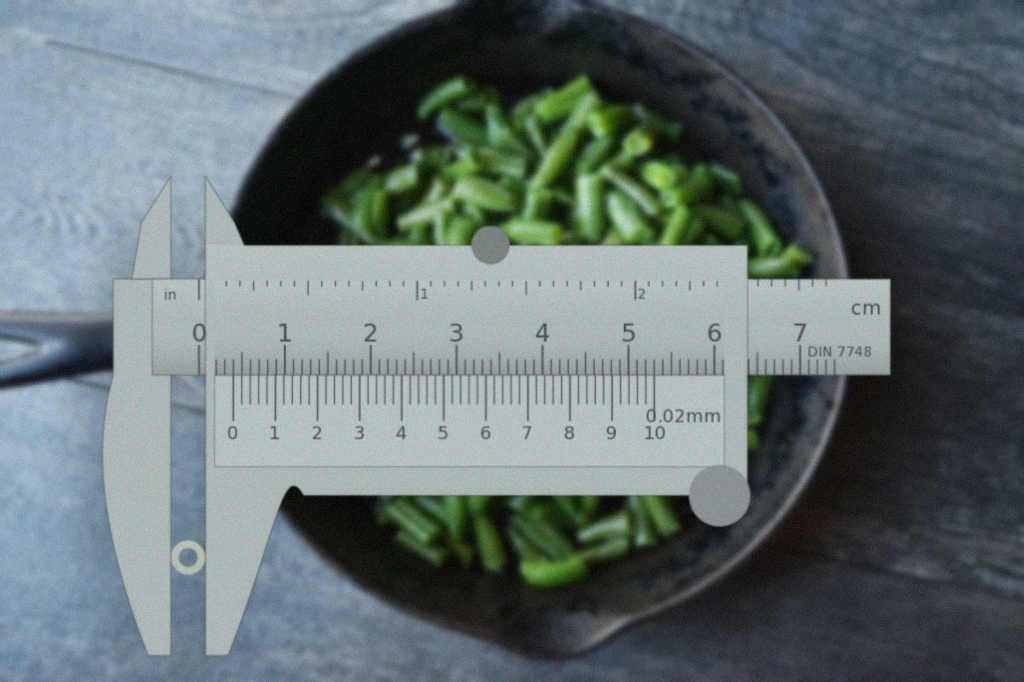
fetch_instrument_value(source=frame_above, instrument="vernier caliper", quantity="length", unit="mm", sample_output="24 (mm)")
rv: 4.0 (mm)
